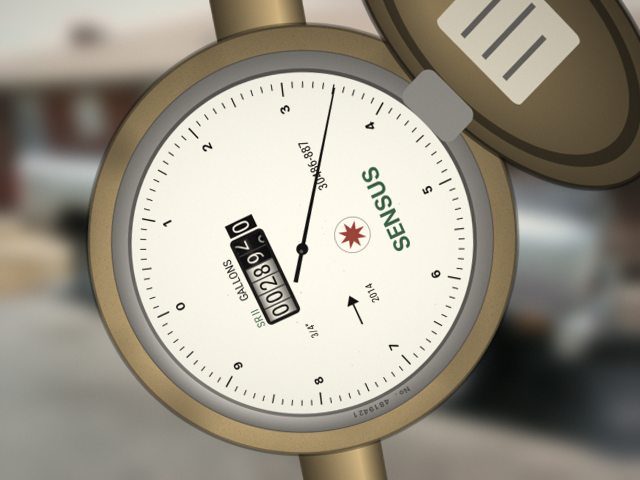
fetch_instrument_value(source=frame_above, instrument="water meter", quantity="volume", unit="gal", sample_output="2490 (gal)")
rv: 28923.5 (gal)
